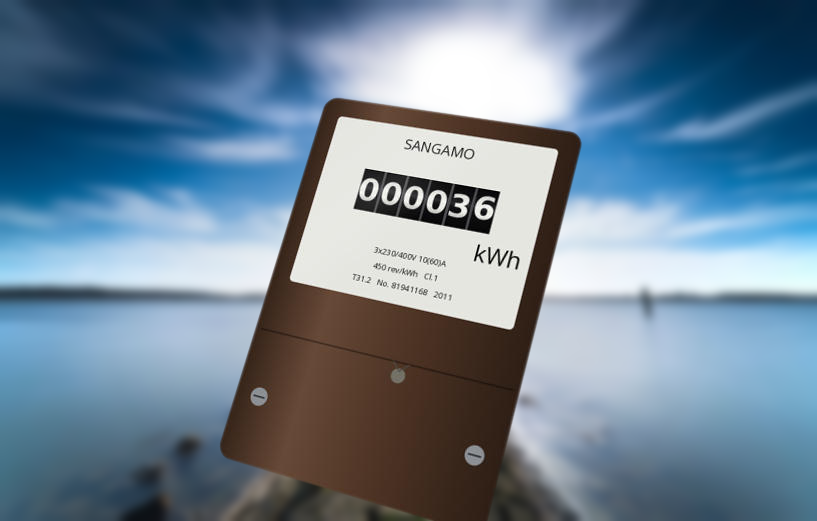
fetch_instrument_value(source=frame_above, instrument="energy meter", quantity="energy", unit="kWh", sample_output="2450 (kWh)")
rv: 36 (kWh)
